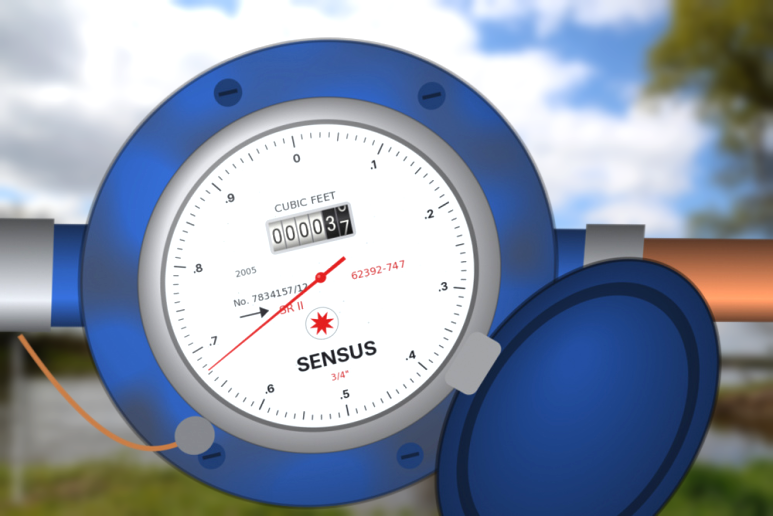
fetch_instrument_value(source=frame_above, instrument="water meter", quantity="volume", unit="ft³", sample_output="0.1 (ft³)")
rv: 36.67 (ft³)
